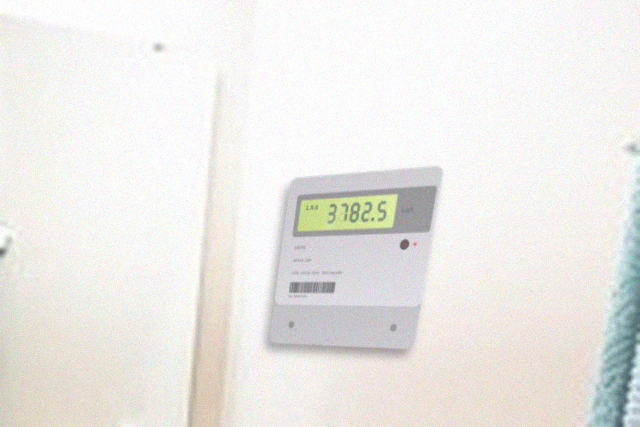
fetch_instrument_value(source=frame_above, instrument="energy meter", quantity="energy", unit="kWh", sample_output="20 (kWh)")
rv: 3782.5 (kWh)
